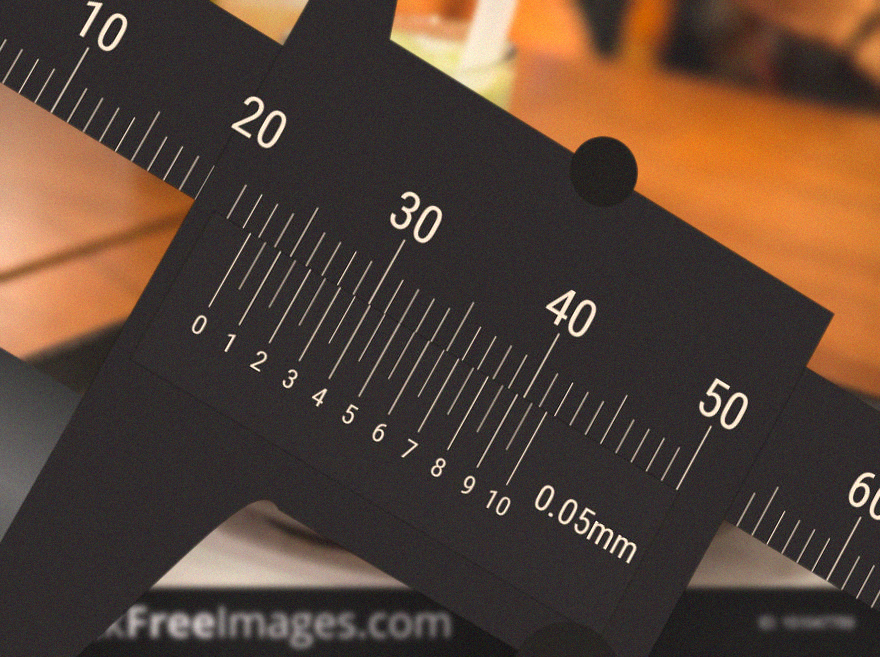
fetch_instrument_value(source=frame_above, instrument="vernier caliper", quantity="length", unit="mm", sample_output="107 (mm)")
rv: 22.5 (mm)
